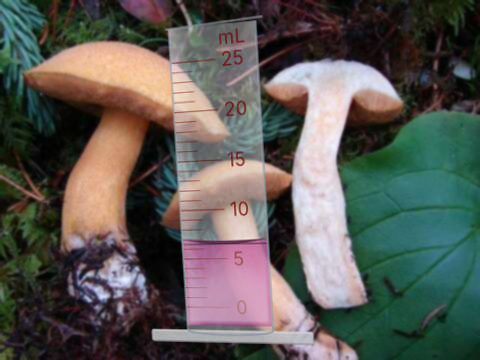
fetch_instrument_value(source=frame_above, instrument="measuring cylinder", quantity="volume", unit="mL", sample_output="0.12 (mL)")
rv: 6.5 (mL)
